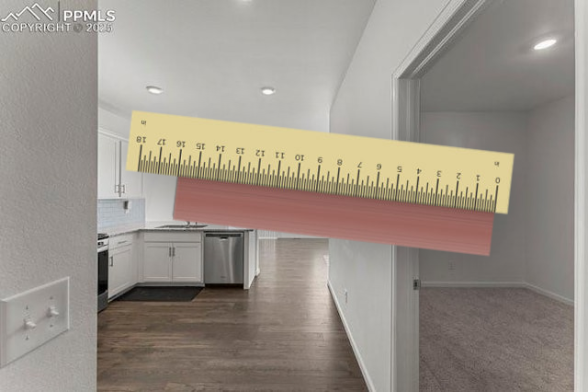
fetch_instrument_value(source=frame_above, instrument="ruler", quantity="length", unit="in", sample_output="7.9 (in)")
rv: 16 (in)
